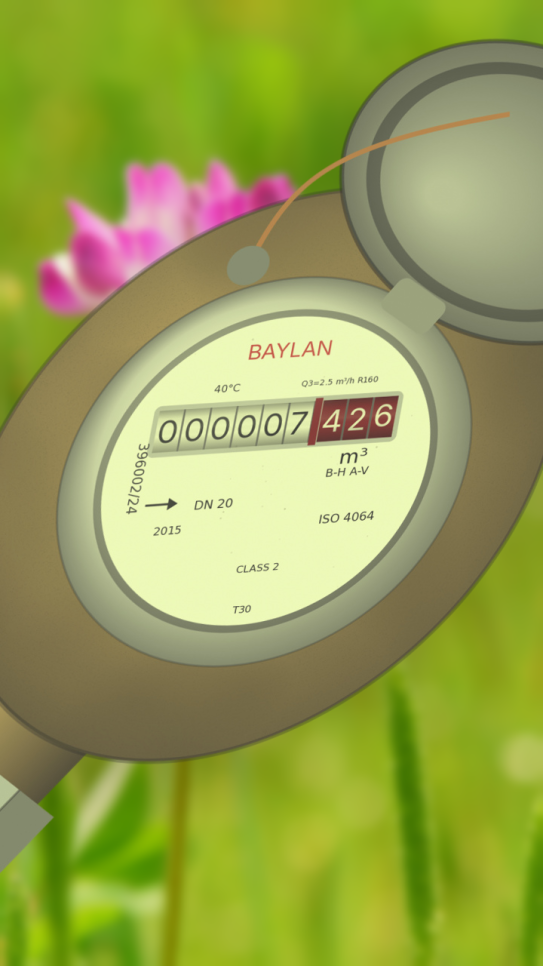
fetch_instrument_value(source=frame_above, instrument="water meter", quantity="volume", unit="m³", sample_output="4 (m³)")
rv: 7.426 (m³)
